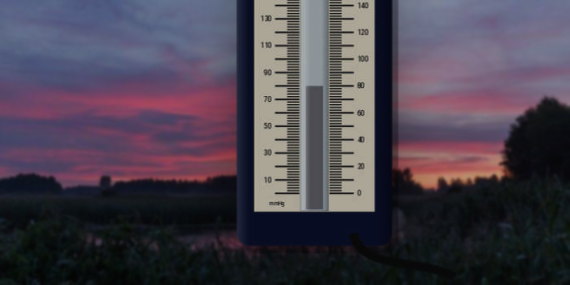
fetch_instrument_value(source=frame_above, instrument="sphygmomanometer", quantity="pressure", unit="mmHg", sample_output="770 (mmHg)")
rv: 80 (mmHg)
